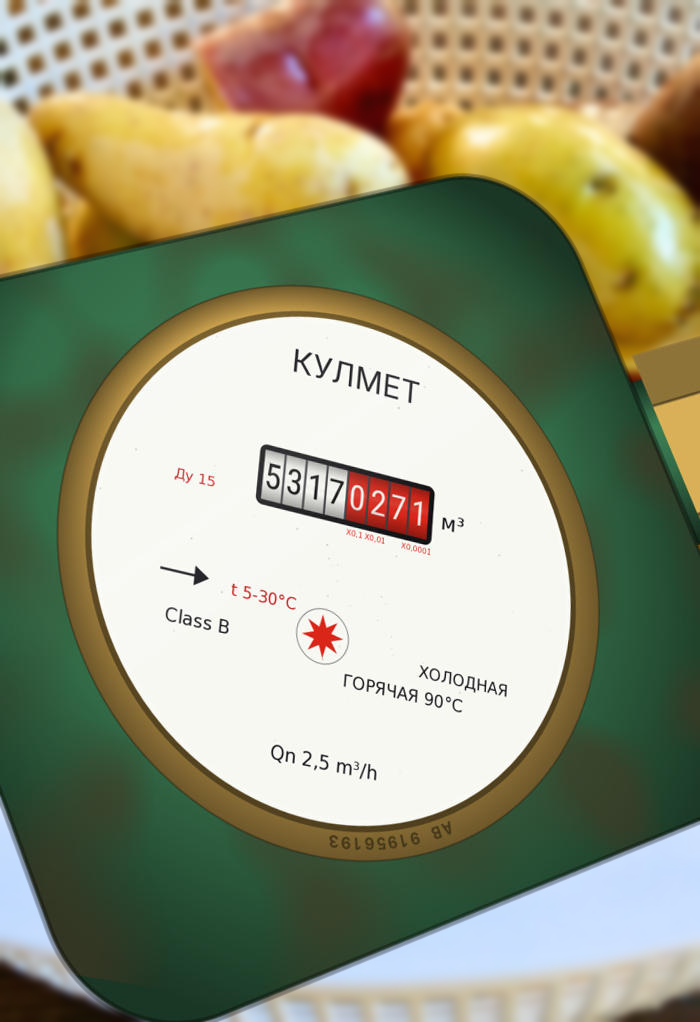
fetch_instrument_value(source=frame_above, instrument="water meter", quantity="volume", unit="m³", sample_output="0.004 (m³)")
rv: 5317.0271 (m³)
